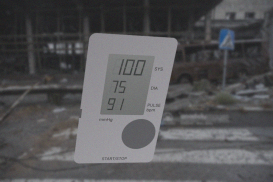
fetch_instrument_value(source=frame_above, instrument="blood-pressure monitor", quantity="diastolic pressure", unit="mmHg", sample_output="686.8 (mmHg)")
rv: 75 (mmHg)
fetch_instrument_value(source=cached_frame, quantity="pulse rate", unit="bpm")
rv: 91 (bpm)
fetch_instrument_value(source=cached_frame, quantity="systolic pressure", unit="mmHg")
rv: 100 (mmHg)
